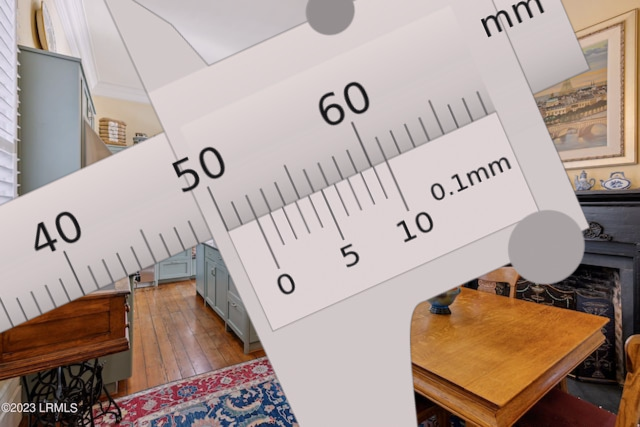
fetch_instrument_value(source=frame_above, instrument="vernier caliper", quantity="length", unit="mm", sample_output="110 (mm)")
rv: 52.0 (mm)
